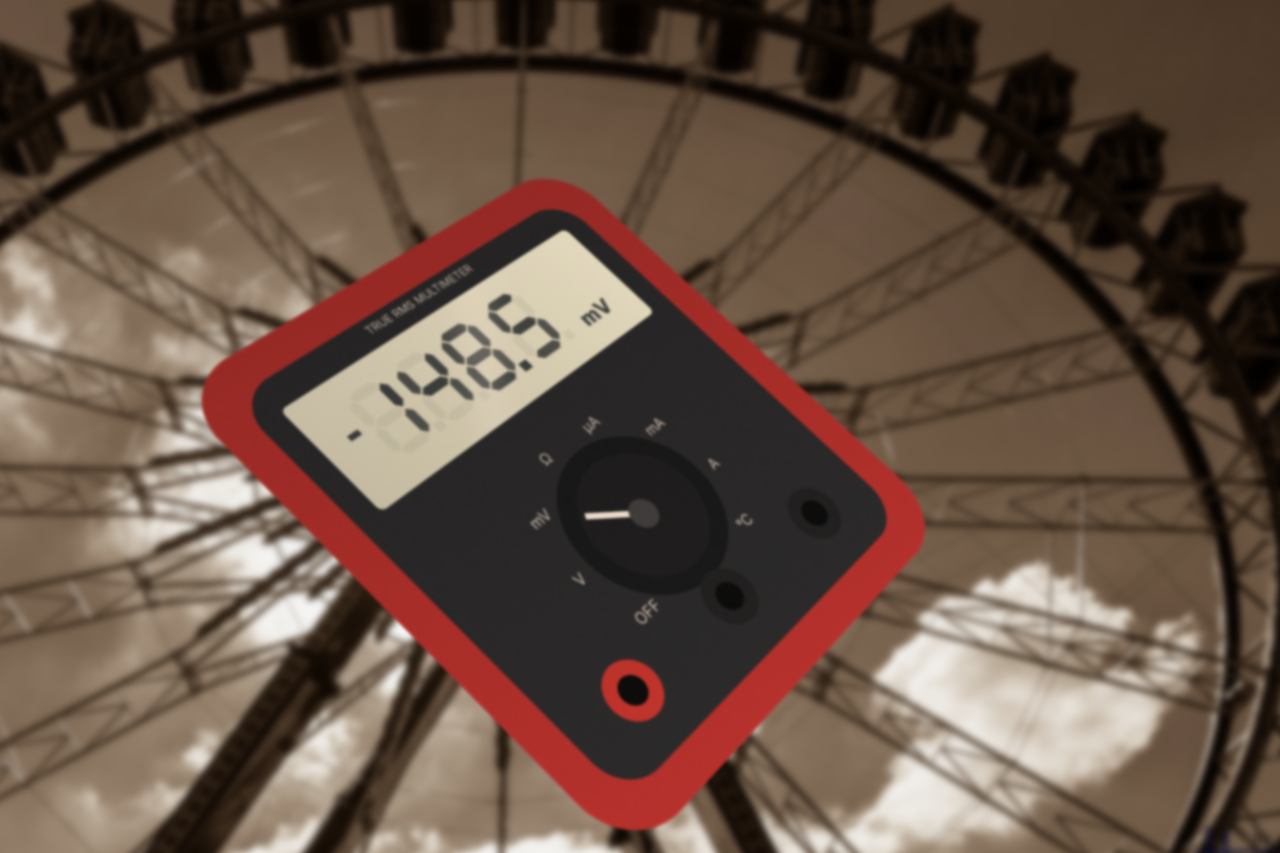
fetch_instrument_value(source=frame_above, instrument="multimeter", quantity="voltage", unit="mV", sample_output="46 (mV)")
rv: -148.5 (mV)
